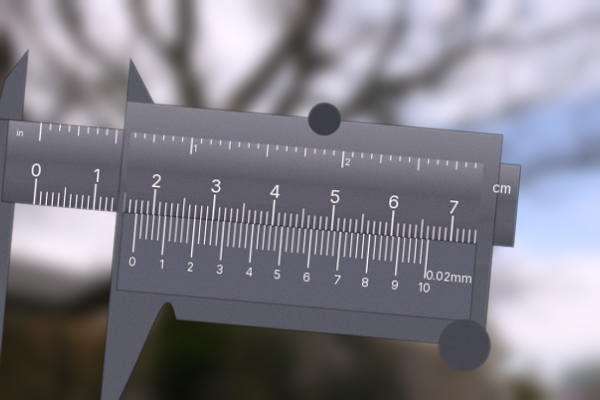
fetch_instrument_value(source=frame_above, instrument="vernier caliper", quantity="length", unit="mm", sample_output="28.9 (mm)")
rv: 17.2 (mm)
